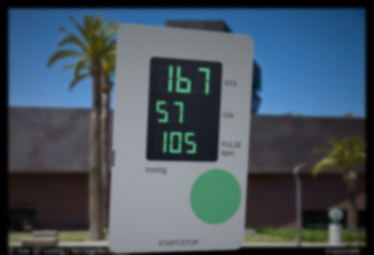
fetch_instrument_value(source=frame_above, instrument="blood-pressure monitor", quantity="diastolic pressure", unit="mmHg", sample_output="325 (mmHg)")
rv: 57 (mmHg)
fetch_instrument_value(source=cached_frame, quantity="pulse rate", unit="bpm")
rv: 105 (bpm)
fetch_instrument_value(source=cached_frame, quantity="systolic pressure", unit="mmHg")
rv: 167 (mmHg)
